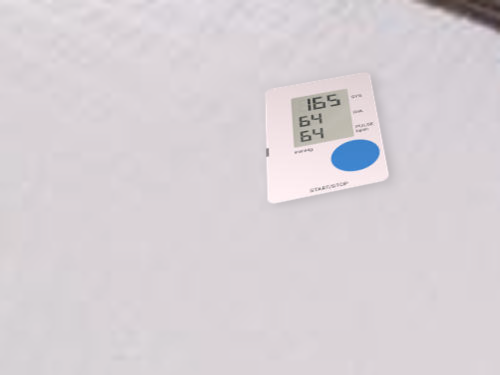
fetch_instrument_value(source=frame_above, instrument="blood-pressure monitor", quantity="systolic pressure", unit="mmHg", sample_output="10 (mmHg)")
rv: 165 (mmHg)
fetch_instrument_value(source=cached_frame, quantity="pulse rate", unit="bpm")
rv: 64 (bpm)
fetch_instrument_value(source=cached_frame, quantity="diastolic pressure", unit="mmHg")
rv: 64 (mmHg)
